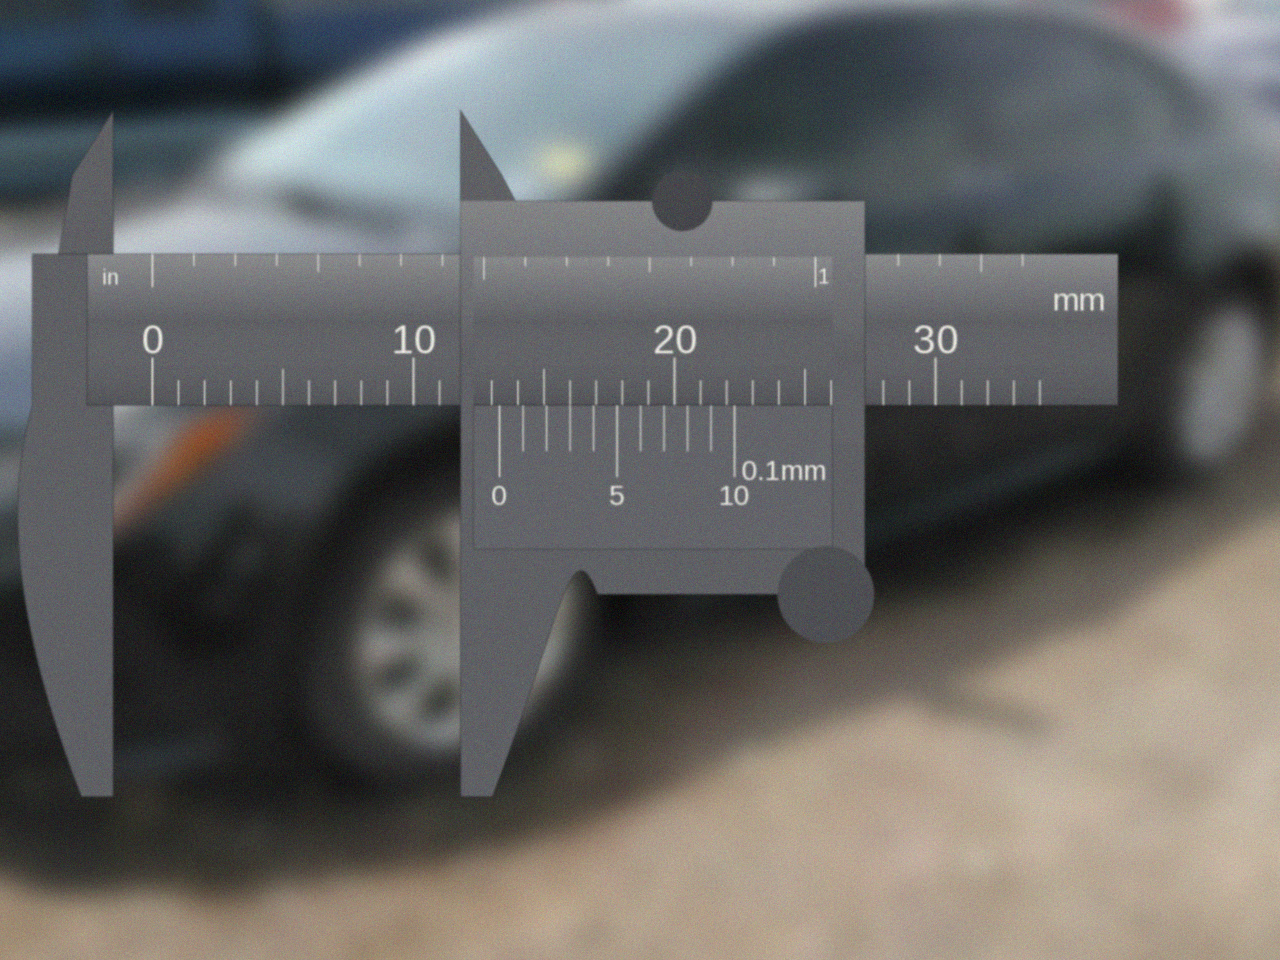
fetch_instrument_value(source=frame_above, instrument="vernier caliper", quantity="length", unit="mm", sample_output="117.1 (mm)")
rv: 13.3 (mm)
